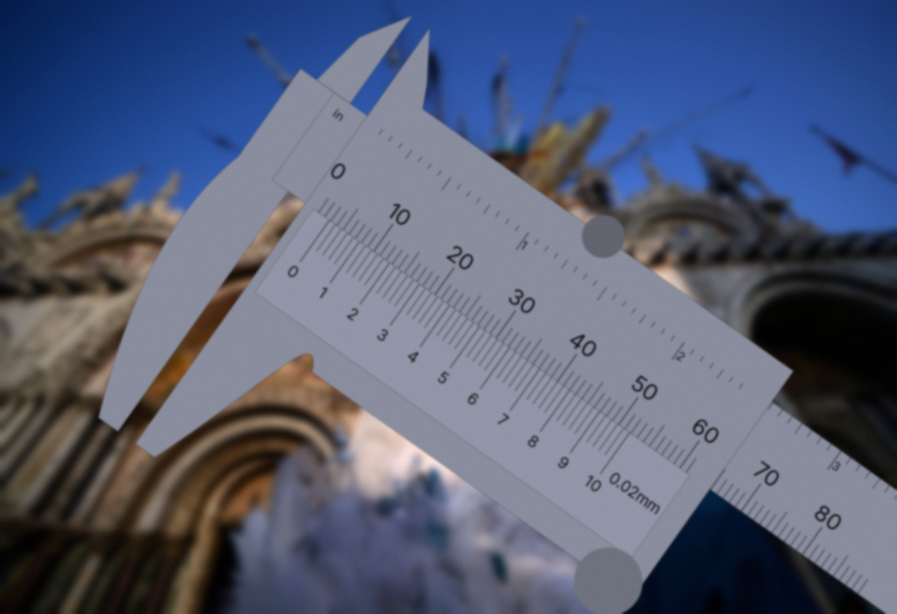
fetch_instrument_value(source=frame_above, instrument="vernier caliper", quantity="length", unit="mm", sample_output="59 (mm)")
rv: 2.8 (mm)
